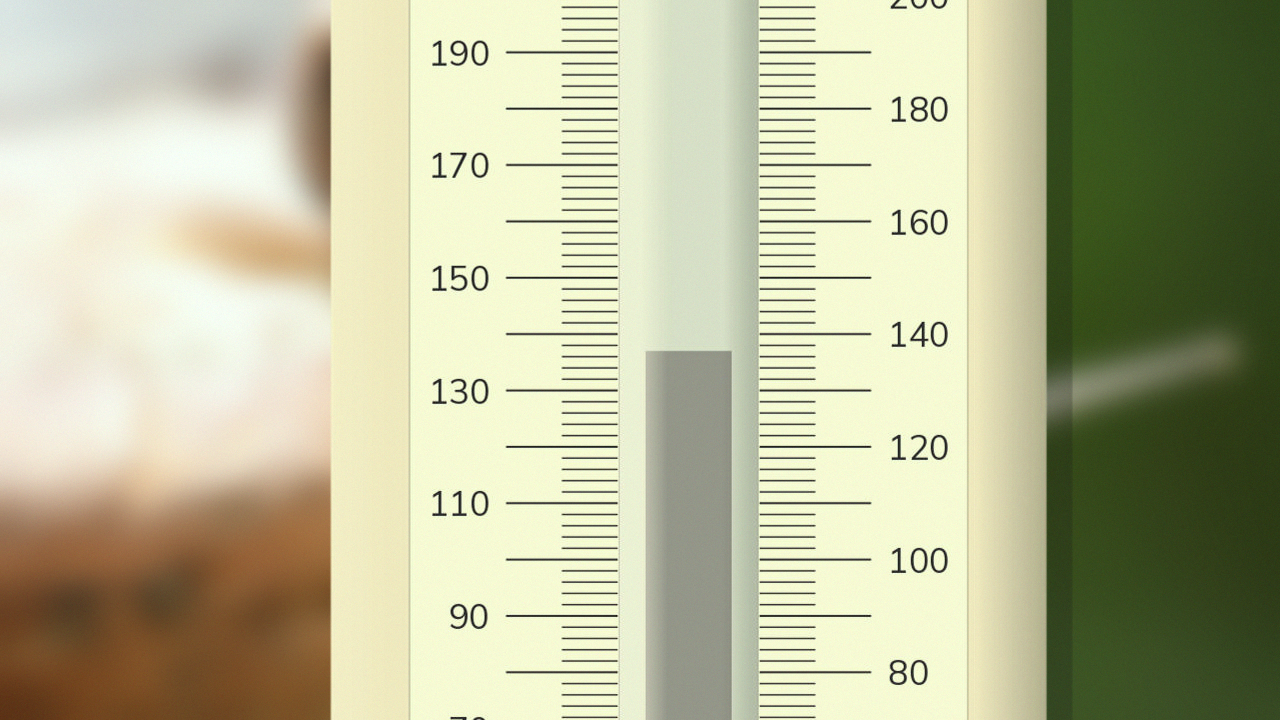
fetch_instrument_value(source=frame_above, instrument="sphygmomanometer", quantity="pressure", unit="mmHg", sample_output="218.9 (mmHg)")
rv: 137 (mmHg)
